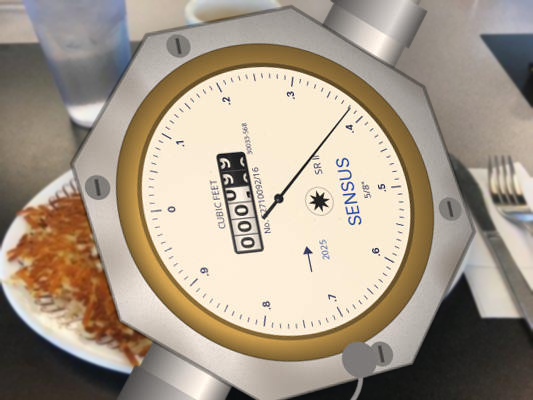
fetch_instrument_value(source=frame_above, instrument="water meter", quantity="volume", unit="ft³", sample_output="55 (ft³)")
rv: 99.38 (ft³)
